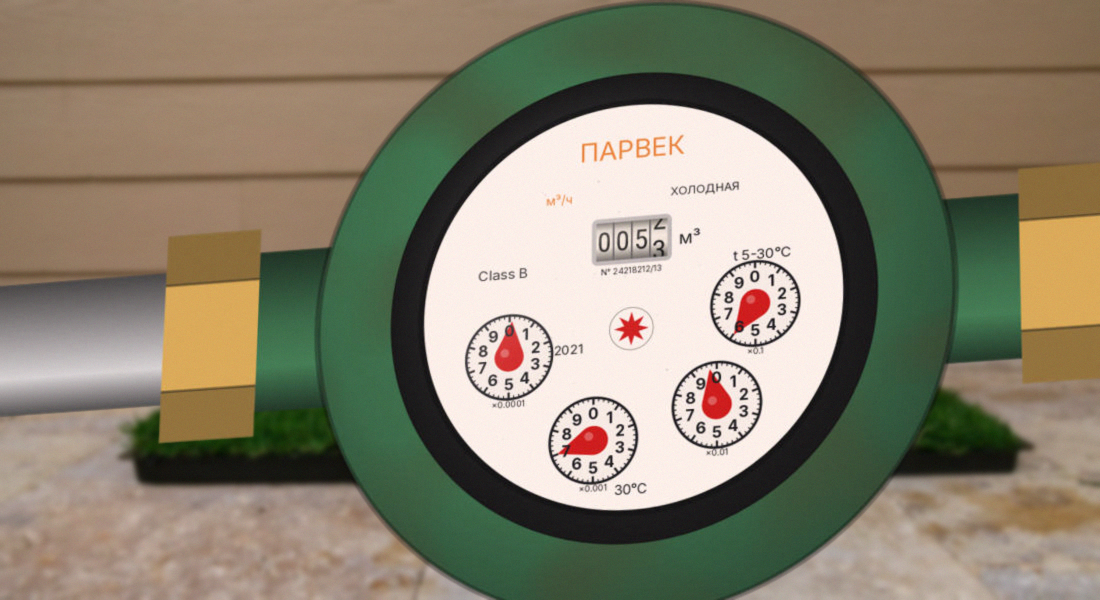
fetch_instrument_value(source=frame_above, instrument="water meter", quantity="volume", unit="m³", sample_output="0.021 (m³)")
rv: 52.5970 (m³)
